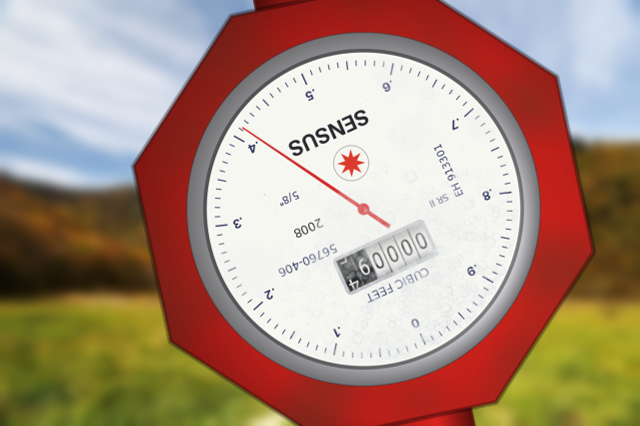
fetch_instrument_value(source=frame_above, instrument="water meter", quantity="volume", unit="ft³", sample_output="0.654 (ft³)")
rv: 94.41 (ft³)
